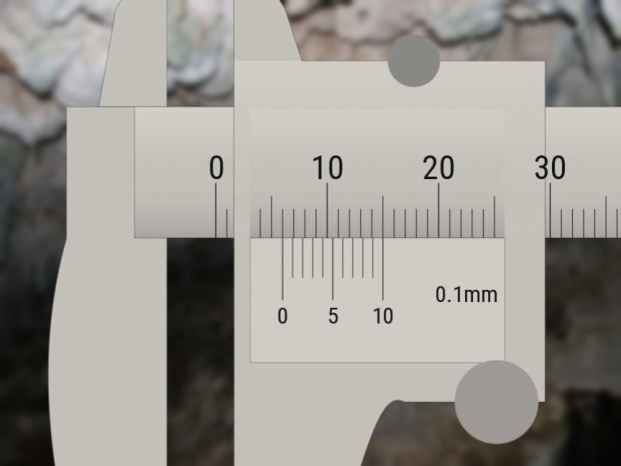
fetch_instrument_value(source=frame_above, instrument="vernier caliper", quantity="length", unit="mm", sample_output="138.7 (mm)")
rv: 6.0 (mm)
